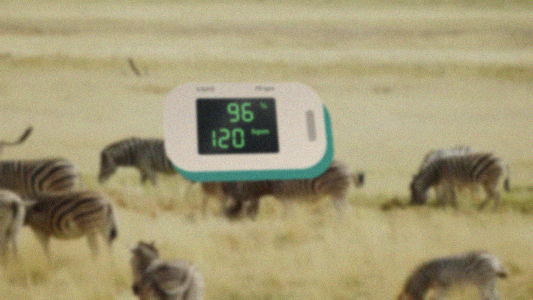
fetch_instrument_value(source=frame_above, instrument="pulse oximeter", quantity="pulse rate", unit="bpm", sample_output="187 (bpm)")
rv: 120 (bpm)
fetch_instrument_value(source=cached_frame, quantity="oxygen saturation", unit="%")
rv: 96 (%)
